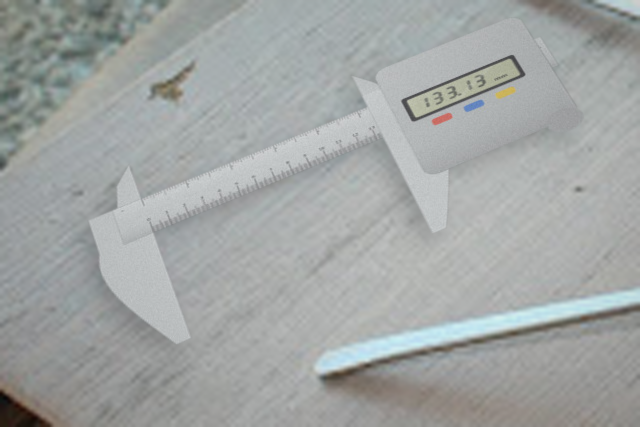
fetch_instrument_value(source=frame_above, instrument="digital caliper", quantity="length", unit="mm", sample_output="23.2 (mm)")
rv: 133.13 (mm)
